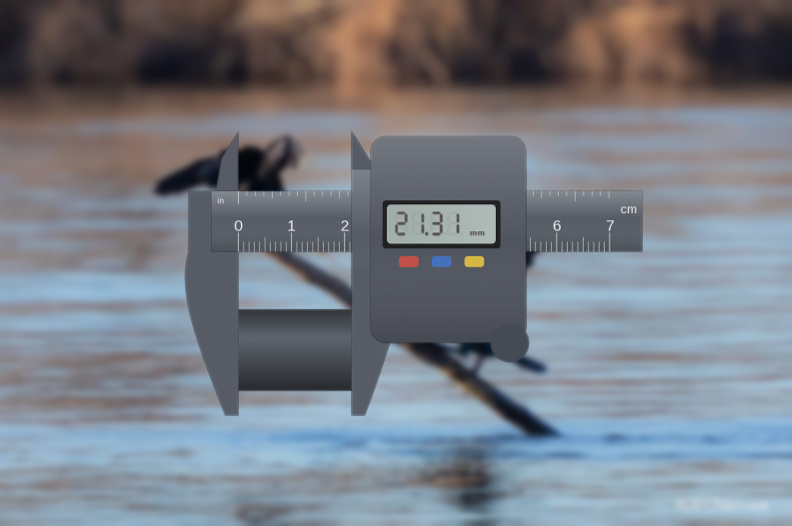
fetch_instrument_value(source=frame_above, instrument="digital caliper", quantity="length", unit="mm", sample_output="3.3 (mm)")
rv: 21.31 (mm)
